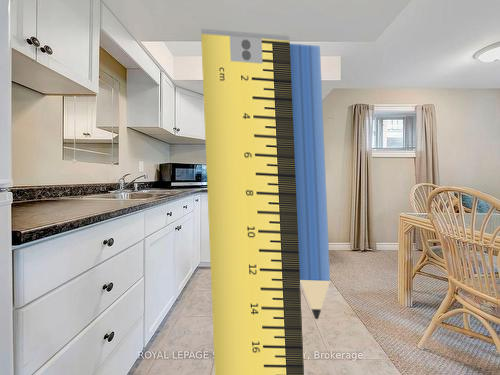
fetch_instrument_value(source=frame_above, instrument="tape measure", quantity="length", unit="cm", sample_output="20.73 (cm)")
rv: 14.5 (cm)
